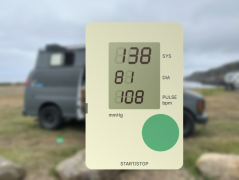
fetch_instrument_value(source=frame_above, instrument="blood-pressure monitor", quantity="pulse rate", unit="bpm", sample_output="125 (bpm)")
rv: 108 (bpm)
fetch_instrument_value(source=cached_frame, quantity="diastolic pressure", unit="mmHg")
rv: 81 (mmHg)
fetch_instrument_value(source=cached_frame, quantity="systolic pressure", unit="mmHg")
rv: 138 (mmHg)
